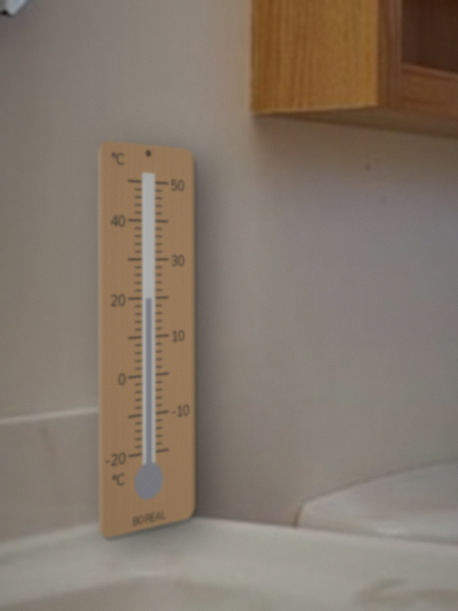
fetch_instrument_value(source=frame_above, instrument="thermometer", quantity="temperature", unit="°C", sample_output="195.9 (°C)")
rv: 20 (°C)
